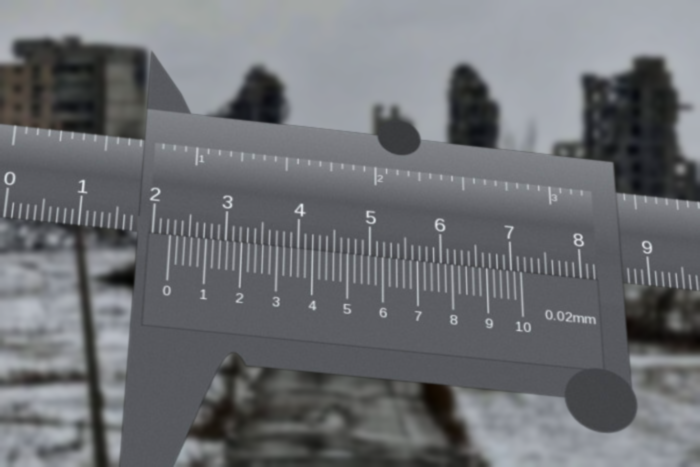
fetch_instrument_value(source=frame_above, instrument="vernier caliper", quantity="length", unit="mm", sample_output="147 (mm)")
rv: 22.4 (mm)
